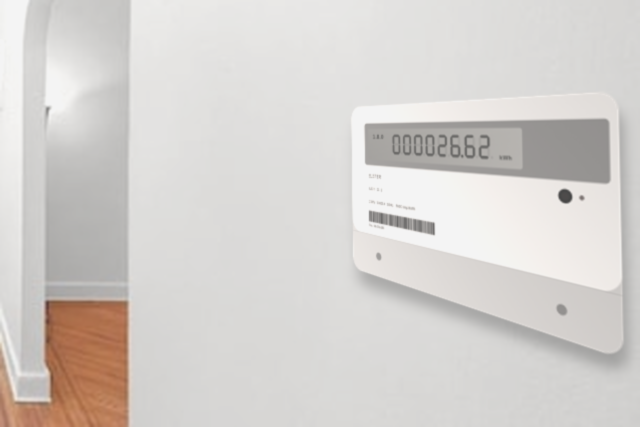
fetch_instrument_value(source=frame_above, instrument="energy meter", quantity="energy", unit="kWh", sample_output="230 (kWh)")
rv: 26.62 (kWh)
